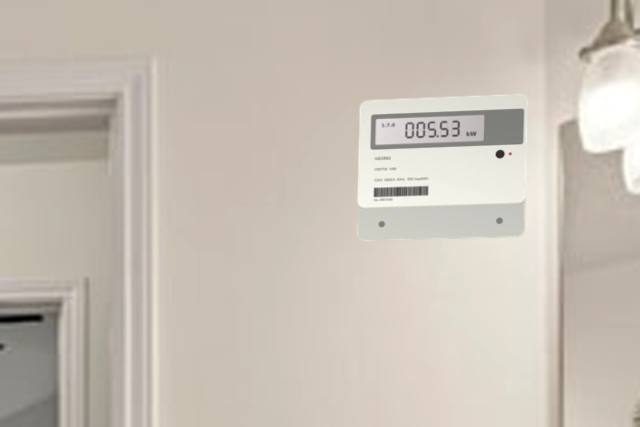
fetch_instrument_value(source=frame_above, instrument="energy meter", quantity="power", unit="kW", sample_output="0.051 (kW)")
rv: 5.53 (kW)
